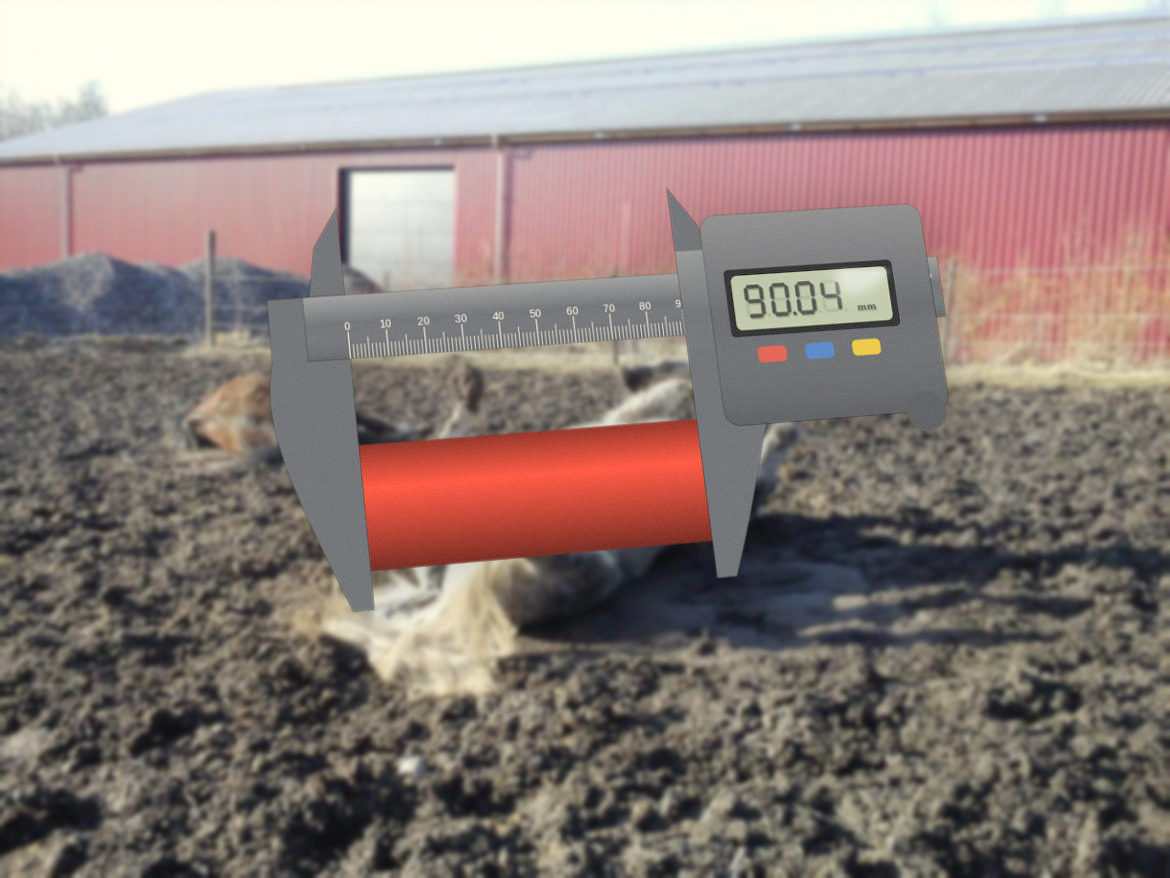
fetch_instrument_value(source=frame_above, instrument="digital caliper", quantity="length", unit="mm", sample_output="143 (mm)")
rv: 90.04 (mm)
